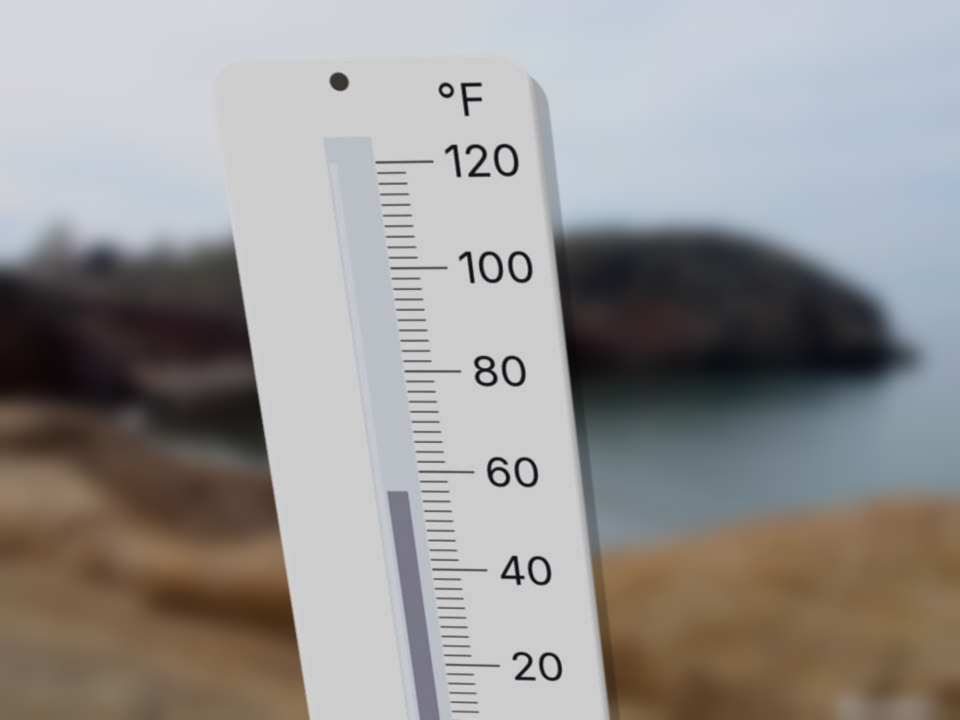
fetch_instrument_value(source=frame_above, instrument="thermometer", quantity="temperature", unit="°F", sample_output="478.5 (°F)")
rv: 56 (°F)
